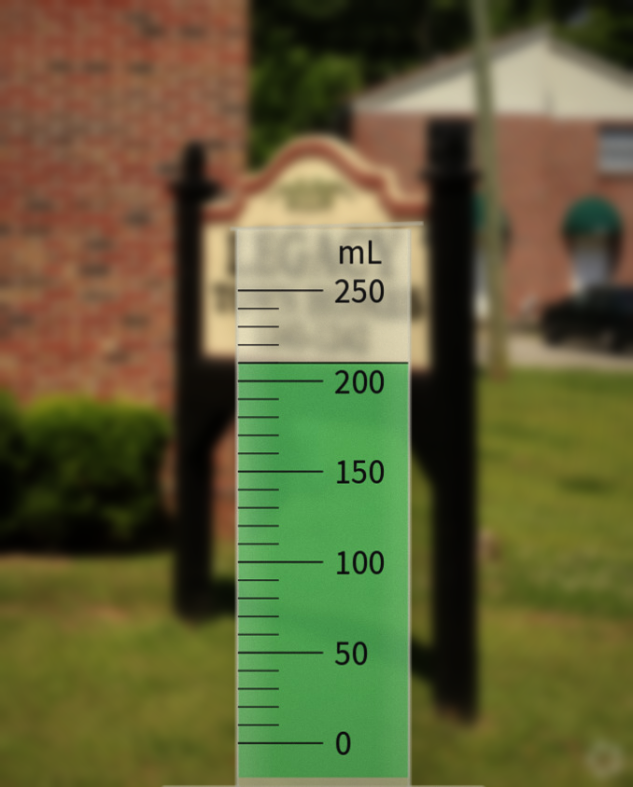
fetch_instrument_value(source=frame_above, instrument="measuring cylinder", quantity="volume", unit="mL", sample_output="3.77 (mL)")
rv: 210 (mL)
